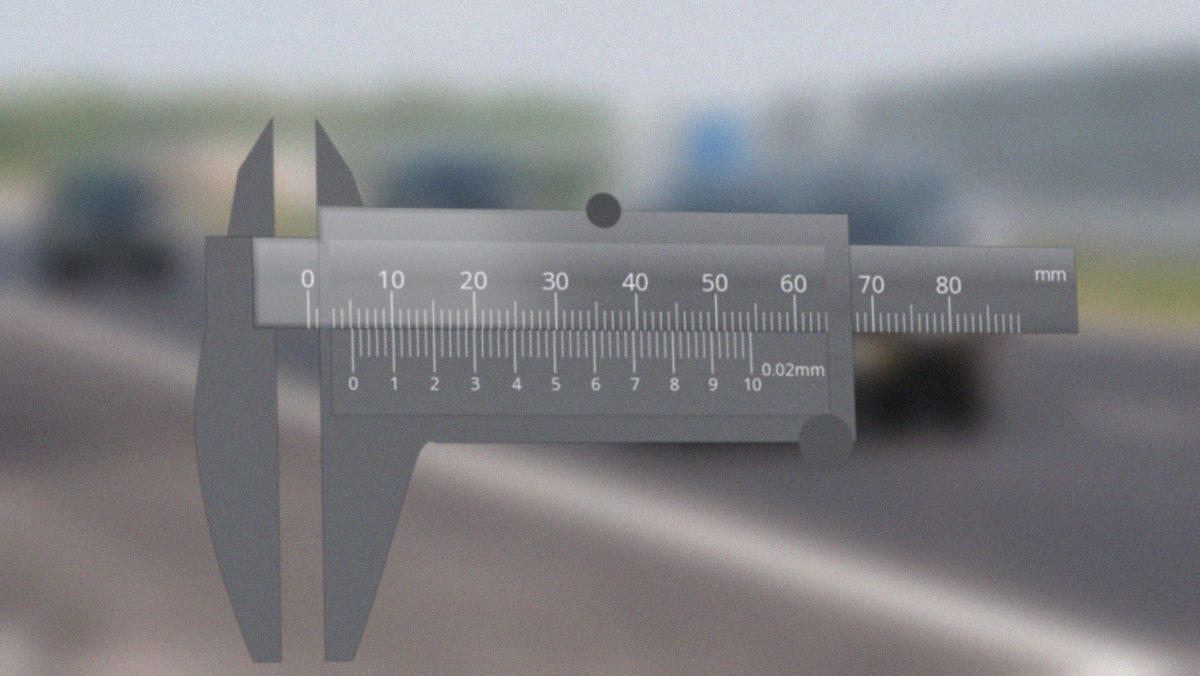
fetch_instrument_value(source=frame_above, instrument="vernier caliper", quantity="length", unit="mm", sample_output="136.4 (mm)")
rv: 5.2 (mm)
